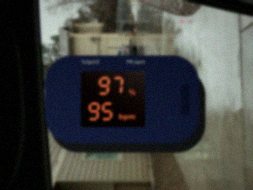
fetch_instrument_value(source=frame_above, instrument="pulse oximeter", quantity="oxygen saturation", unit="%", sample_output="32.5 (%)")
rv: 97 (%)
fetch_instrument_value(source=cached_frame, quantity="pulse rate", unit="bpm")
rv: 95 (bpm)
